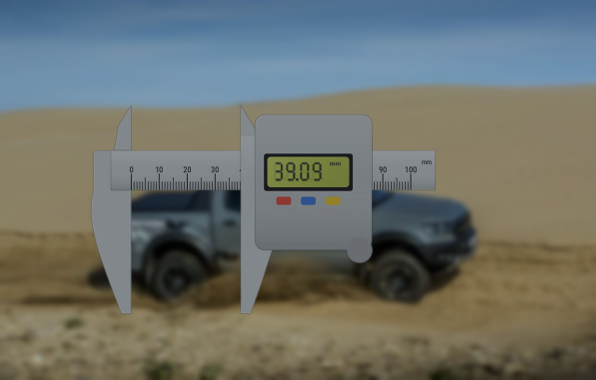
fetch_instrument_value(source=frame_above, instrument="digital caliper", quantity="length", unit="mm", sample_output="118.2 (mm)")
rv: 39.09 (mm)
